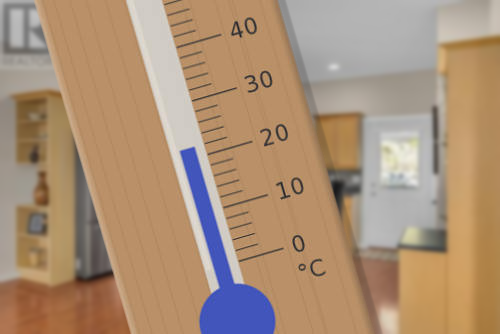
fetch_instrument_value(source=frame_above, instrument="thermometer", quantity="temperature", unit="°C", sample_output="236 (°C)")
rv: 22 (°C)
